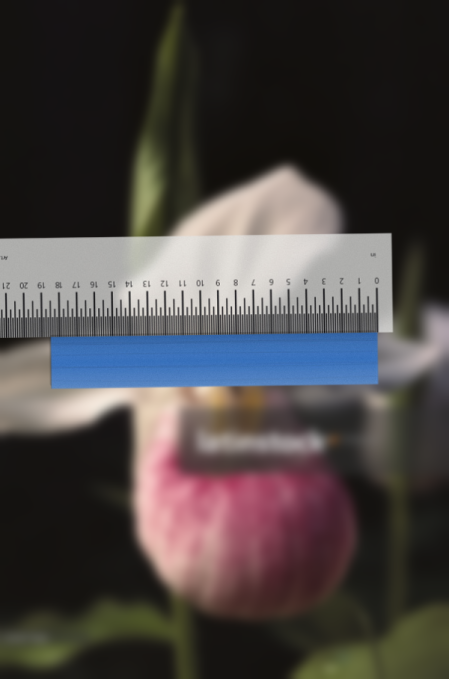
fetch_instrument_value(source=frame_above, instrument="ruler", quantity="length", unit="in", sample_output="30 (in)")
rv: 18.5 (in)
